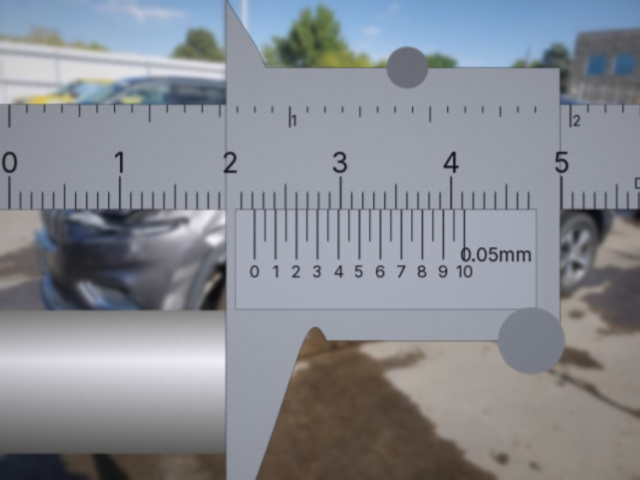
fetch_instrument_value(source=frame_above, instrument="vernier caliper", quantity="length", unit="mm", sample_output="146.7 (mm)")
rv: 22.2 (mm)
